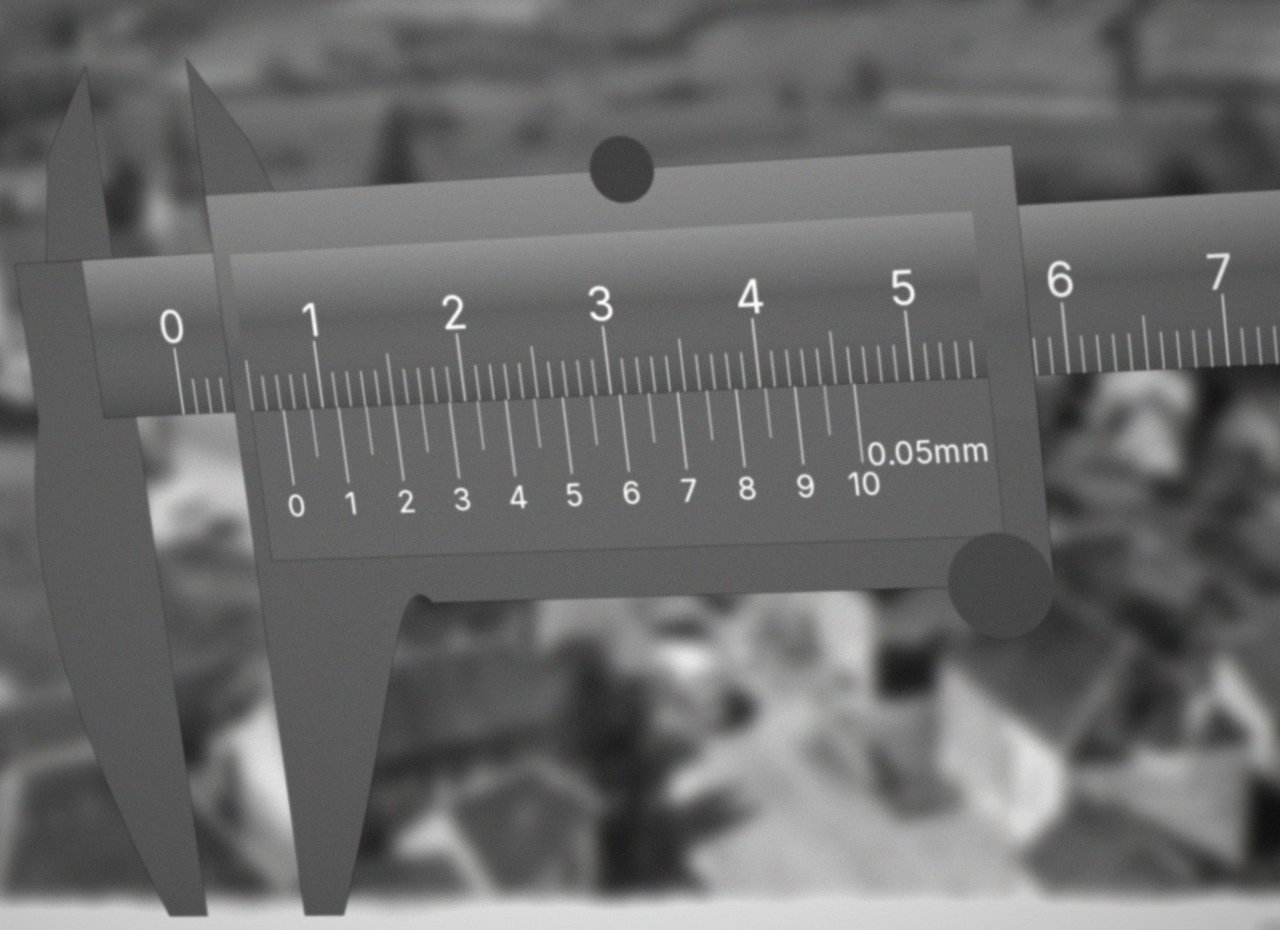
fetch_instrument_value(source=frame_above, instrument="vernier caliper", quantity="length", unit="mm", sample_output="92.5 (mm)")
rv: 7.2 (mm)
